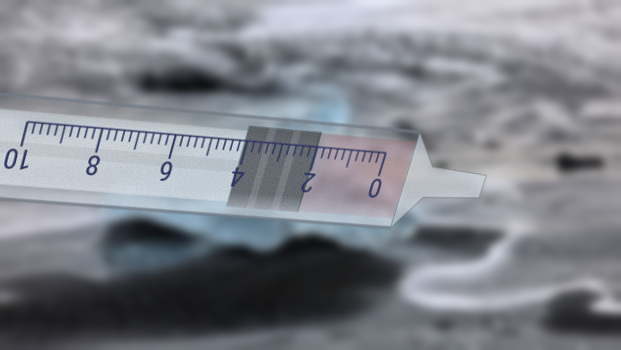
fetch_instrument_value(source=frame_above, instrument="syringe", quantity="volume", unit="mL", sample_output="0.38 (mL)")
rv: 2 (mL)
